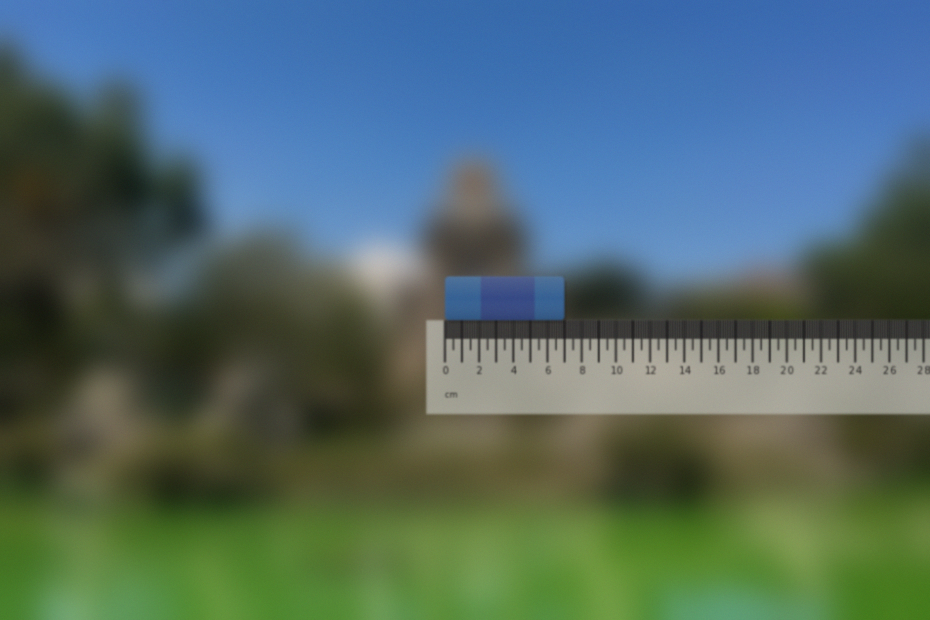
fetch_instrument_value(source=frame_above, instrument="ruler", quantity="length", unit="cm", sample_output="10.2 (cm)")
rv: 7 (cm)
